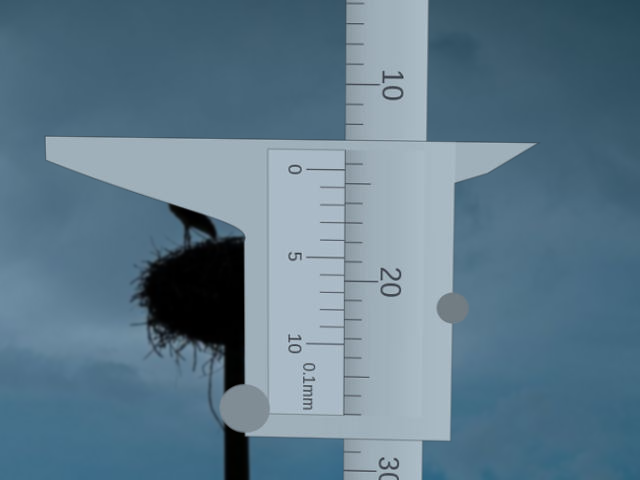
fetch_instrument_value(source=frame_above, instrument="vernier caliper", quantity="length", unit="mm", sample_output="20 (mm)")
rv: 14.3 (mm)
